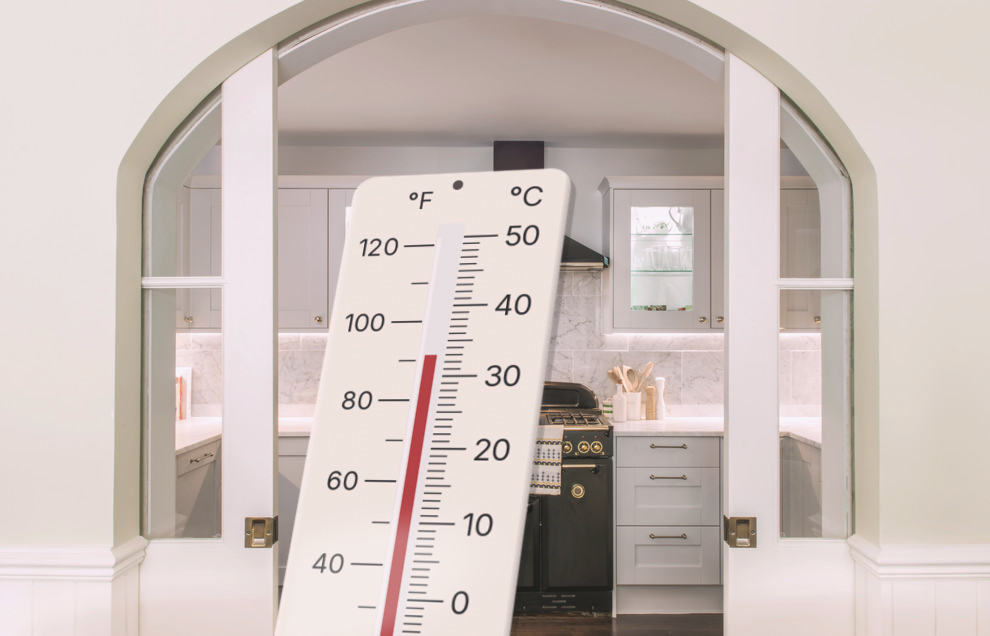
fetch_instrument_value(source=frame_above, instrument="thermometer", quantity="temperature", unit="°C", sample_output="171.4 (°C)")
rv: 33 (°C)
